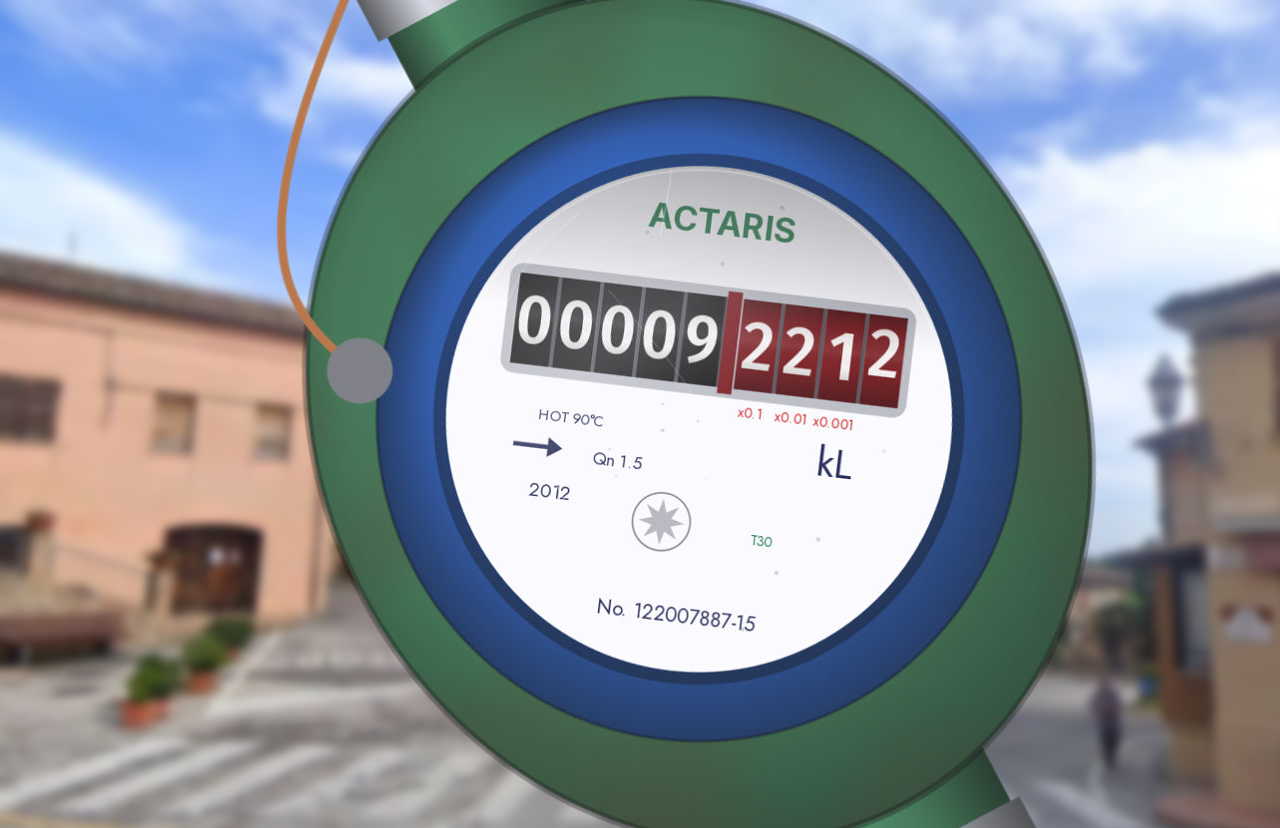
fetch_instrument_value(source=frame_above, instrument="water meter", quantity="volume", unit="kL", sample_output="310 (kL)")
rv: 9.2212 (kL)
